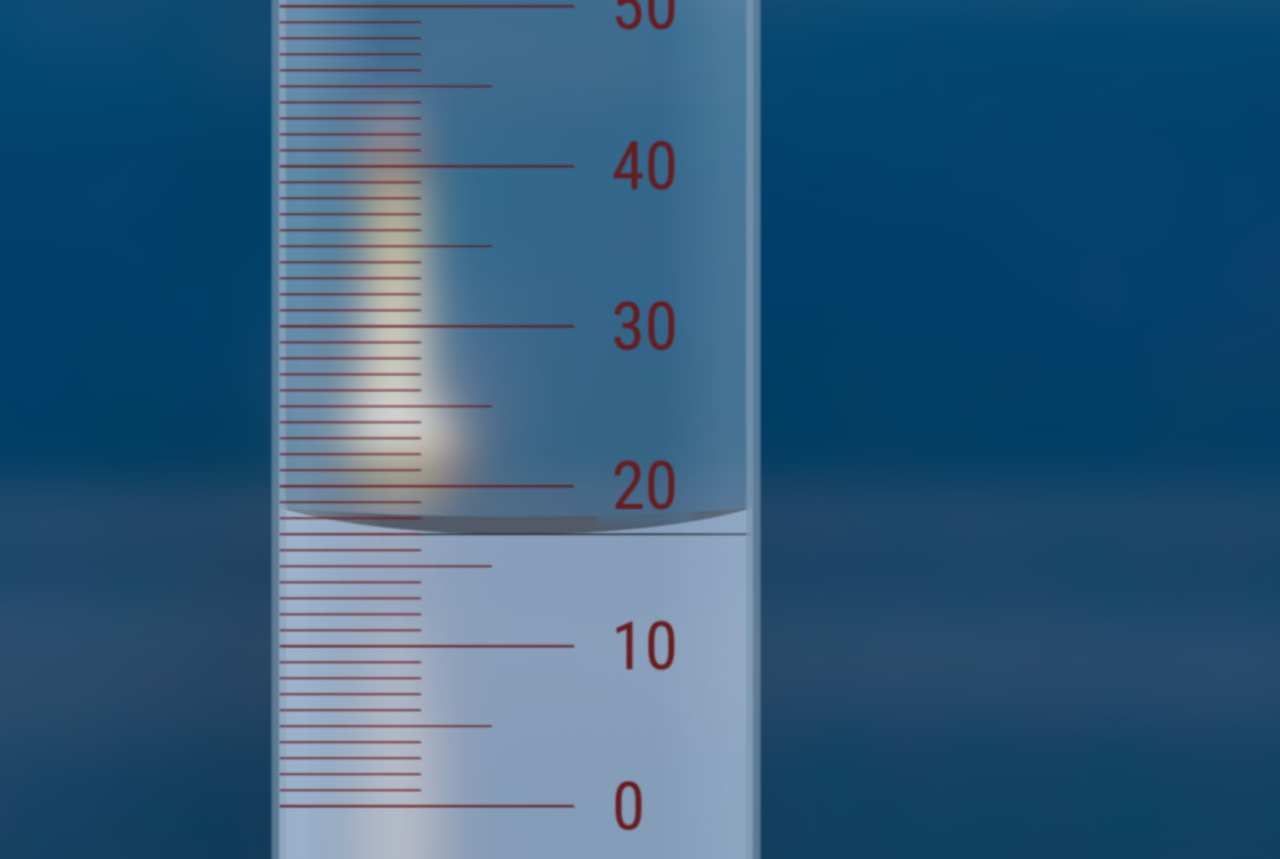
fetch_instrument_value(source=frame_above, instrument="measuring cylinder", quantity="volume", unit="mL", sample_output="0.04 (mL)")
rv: 17 (mL)
